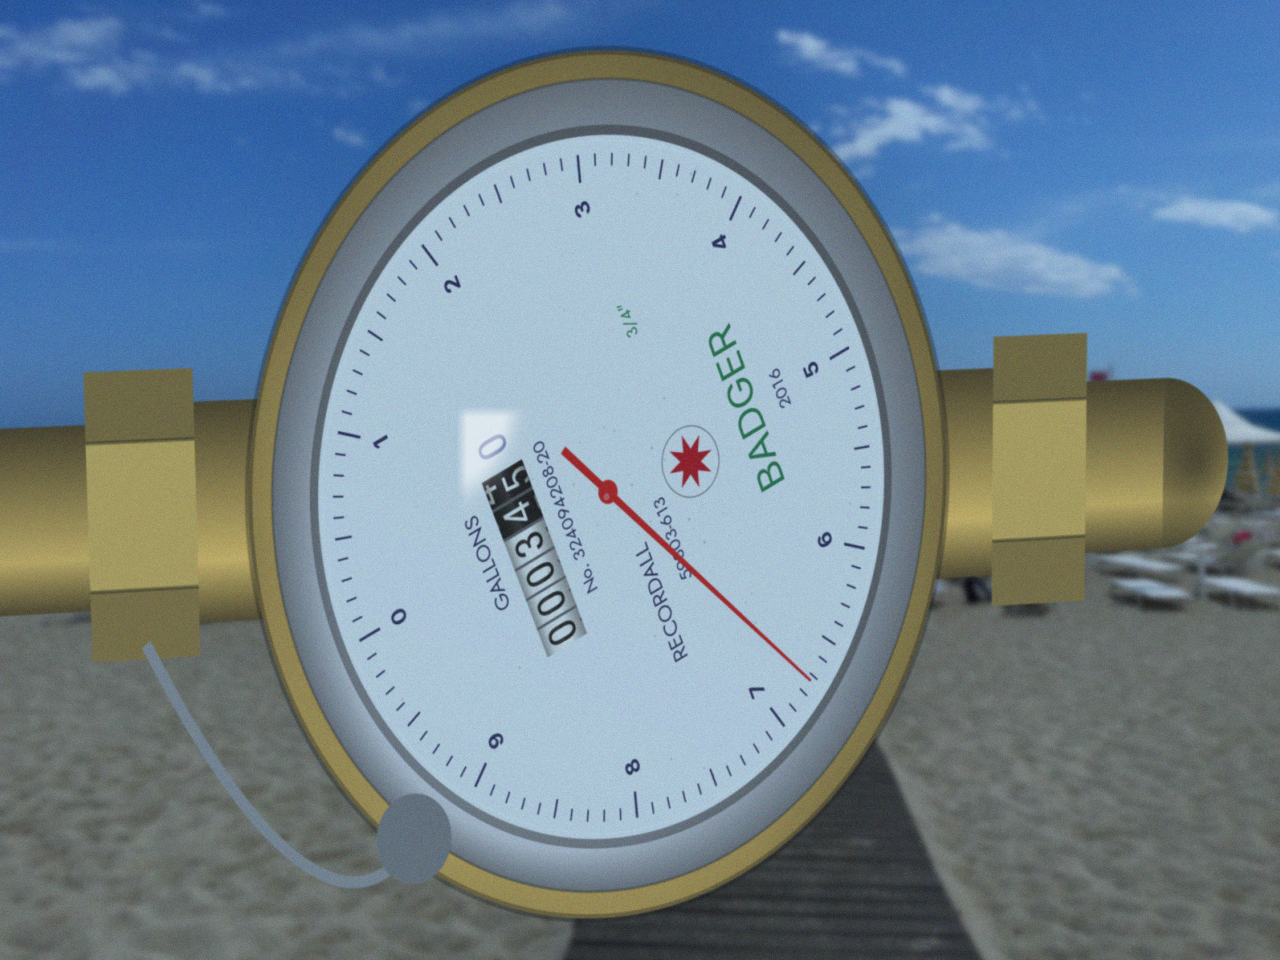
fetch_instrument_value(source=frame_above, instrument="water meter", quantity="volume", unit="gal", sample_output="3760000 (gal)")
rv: 3446.7 (gal)
